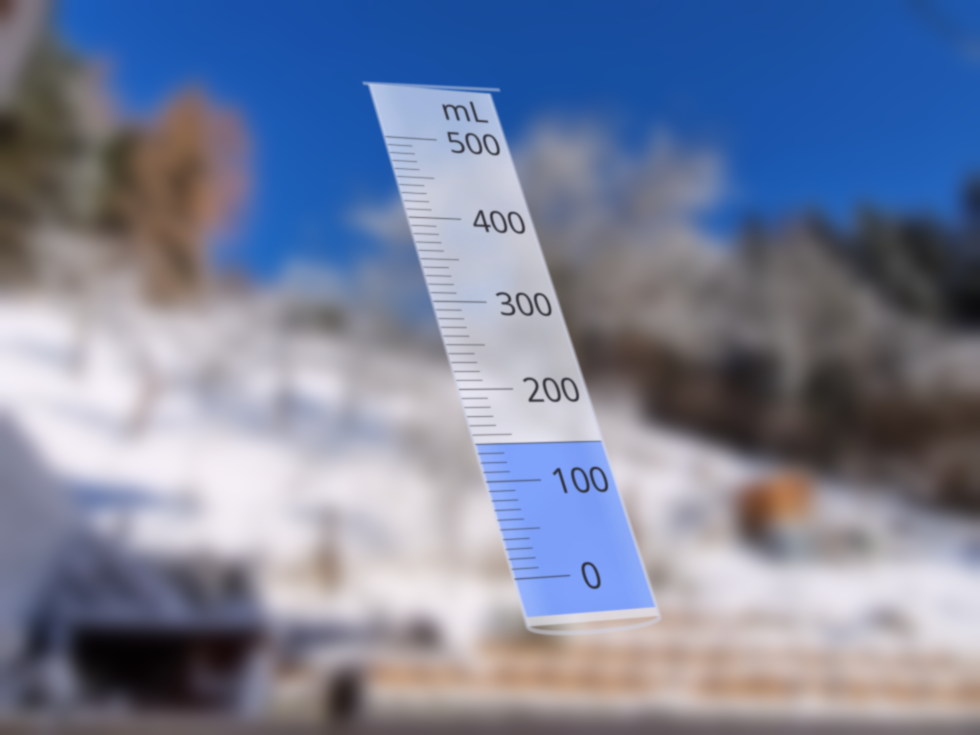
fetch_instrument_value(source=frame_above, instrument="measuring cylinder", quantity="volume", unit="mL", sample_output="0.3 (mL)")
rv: 140 (mL)
